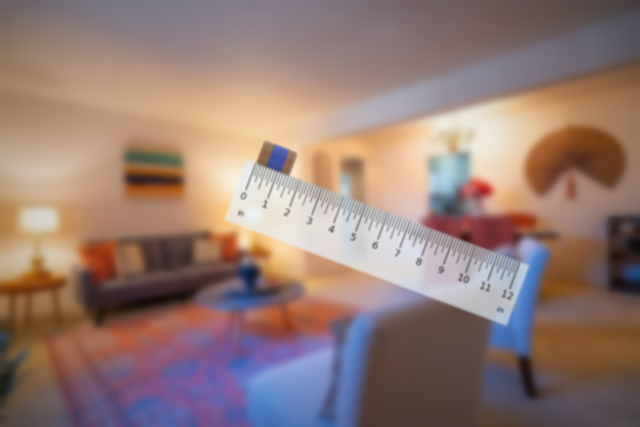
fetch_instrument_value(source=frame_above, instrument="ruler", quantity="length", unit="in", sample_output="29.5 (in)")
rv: 1.5 (in)
